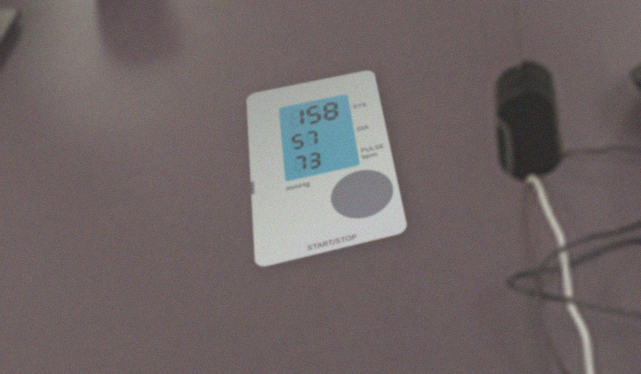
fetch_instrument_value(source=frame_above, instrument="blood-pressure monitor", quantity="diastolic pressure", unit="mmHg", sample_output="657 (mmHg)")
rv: 57 (mmHg)
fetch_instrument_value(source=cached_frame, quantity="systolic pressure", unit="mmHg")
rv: 158 (mmHg)
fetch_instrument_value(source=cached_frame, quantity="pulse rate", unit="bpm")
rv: 73 (bpm)
